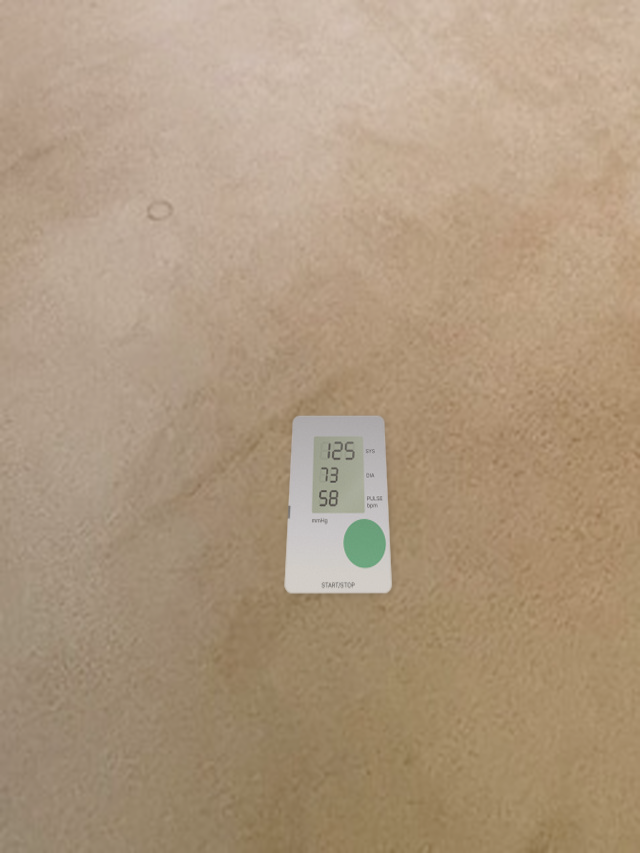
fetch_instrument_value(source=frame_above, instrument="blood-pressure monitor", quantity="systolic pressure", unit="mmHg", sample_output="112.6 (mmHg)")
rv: 125 (mmHg)
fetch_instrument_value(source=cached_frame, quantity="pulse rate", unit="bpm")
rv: 58 (bpm)
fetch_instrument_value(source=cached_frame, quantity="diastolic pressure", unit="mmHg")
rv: 73 (mmHg)
